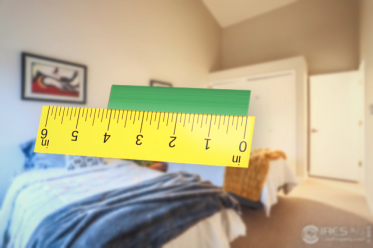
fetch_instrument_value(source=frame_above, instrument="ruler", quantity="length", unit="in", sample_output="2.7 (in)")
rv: 4.125 (in)
